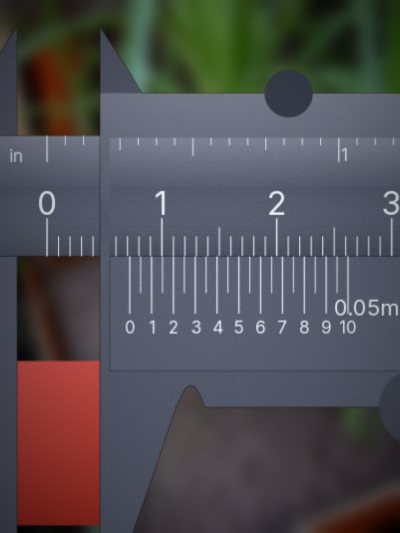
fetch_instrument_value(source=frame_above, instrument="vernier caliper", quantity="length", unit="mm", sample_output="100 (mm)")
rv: 7.2 (mm)
